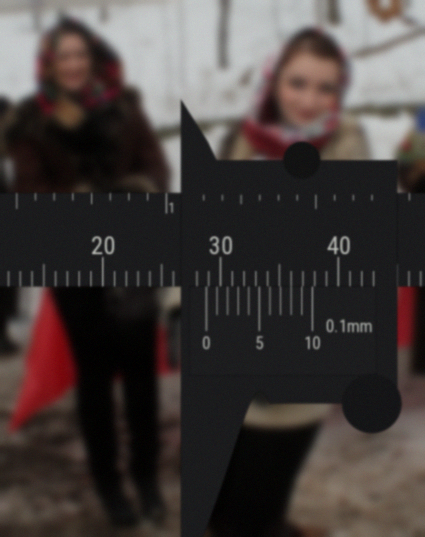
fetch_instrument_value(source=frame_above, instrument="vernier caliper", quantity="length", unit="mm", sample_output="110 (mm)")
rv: 28.8 (mm)
